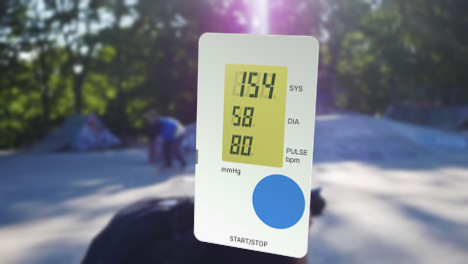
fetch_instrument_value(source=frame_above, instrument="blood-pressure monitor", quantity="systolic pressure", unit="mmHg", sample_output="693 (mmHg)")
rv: 154 (mmHg)
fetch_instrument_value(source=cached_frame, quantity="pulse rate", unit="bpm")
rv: 80 (bpm)
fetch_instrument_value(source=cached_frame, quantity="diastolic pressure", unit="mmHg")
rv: 58 (mmHg)
